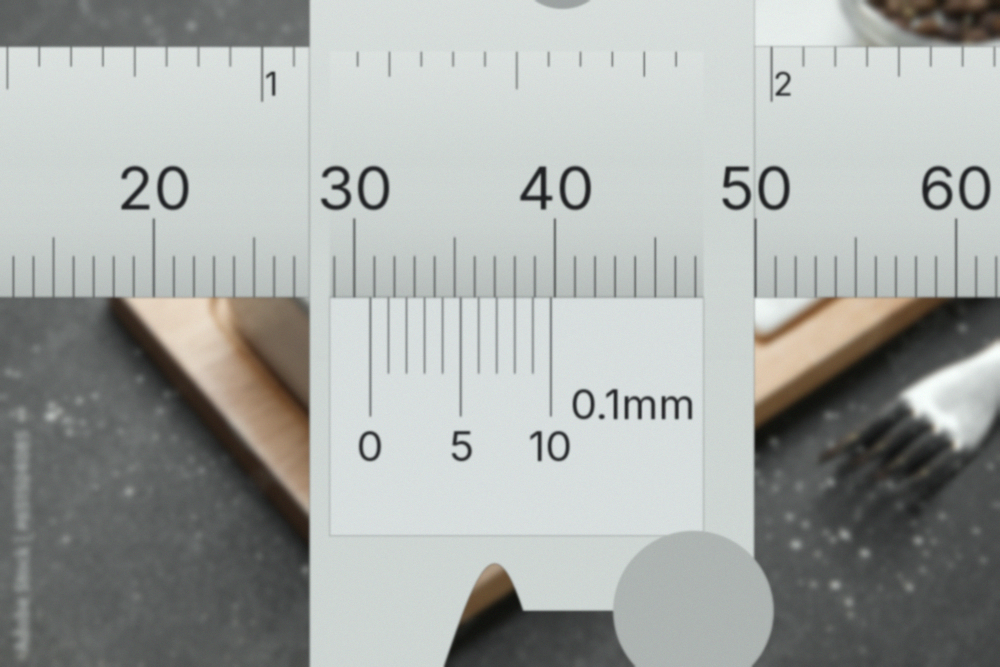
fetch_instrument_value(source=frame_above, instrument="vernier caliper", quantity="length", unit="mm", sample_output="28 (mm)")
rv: 30.8 (mm)
